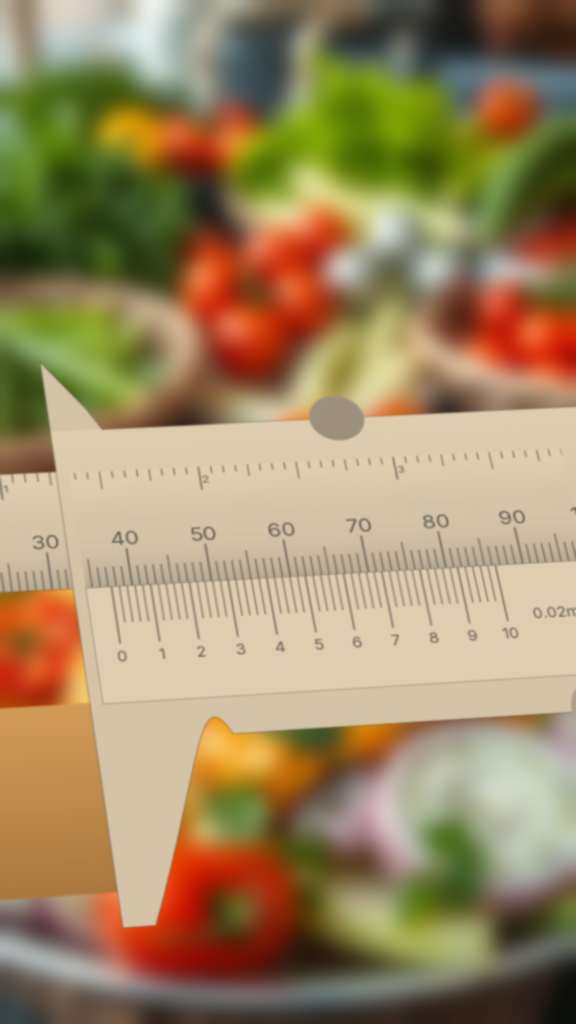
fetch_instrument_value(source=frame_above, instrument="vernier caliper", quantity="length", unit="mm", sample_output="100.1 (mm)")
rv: 37.4 (mm)
